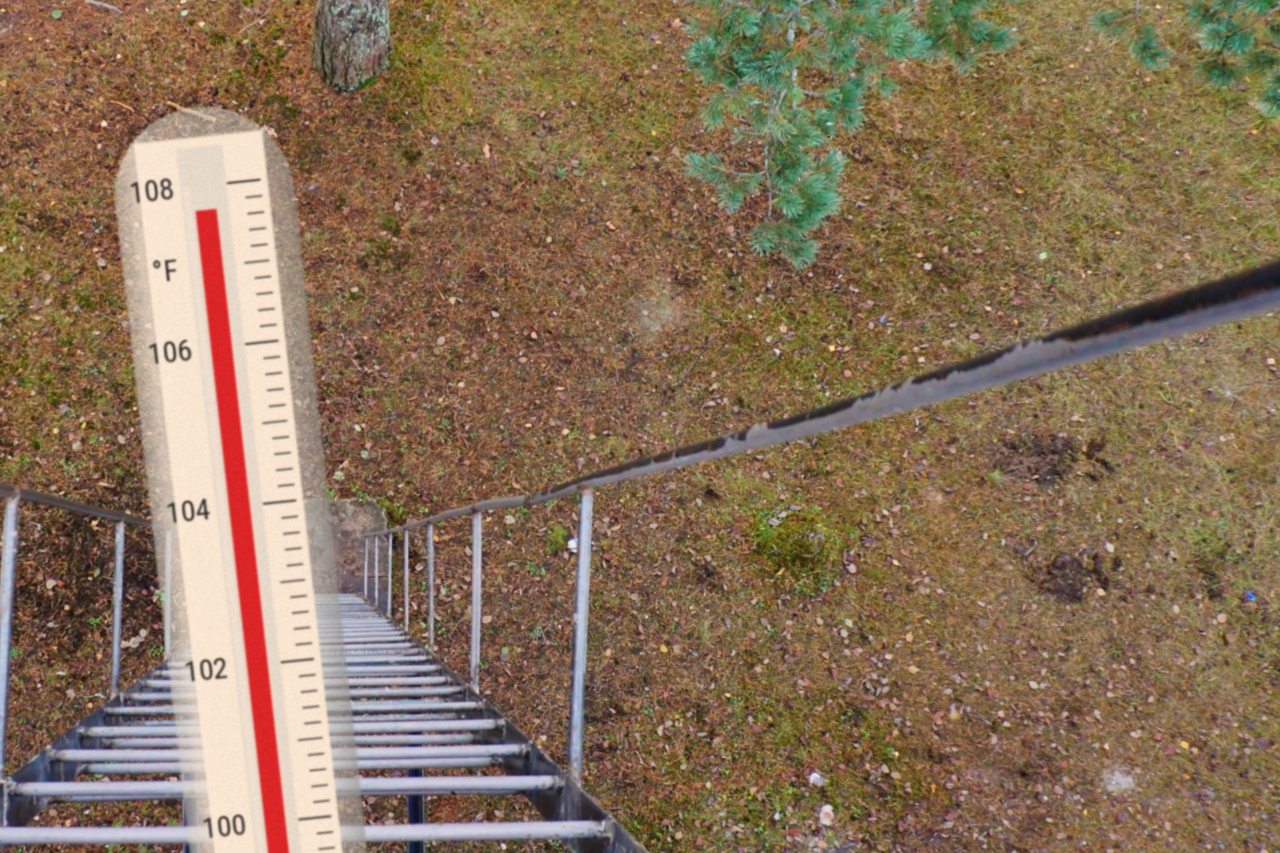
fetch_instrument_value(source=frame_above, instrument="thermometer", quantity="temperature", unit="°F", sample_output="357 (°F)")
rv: 107.7 (°F)
